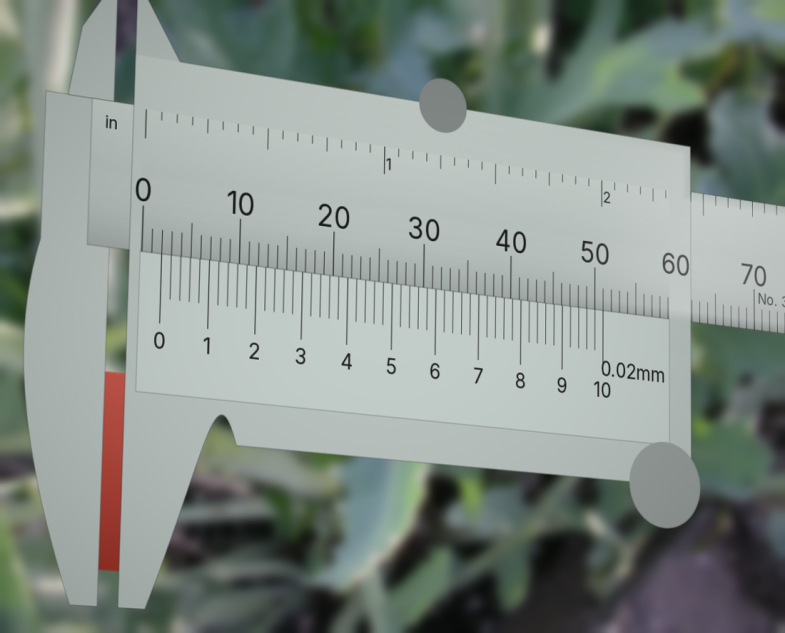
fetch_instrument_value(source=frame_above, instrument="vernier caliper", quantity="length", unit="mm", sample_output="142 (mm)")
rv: 2.0 (mm)
